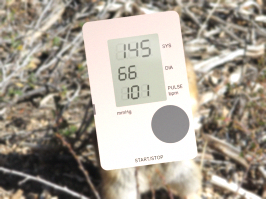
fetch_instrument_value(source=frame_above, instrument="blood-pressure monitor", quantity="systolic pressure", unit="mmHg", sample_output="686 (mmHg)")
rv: 145 (mmHg)
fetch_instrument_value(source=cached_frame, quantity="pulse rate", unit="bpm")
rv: 101 (bpm)
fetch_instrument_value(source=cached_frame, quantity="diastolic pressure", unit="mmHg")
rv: 66 (mmHg)
